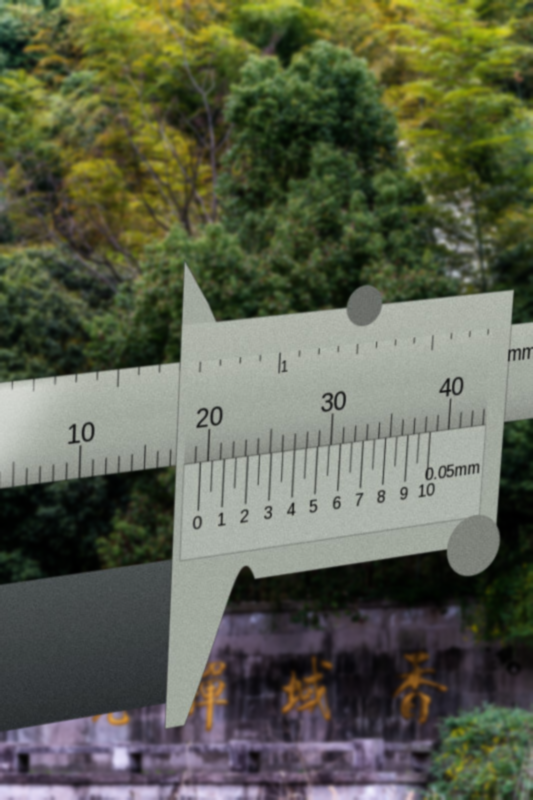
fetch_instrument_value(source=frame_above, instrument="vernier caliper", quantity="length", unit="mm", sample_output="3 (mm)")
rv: 19.4 (mm)
